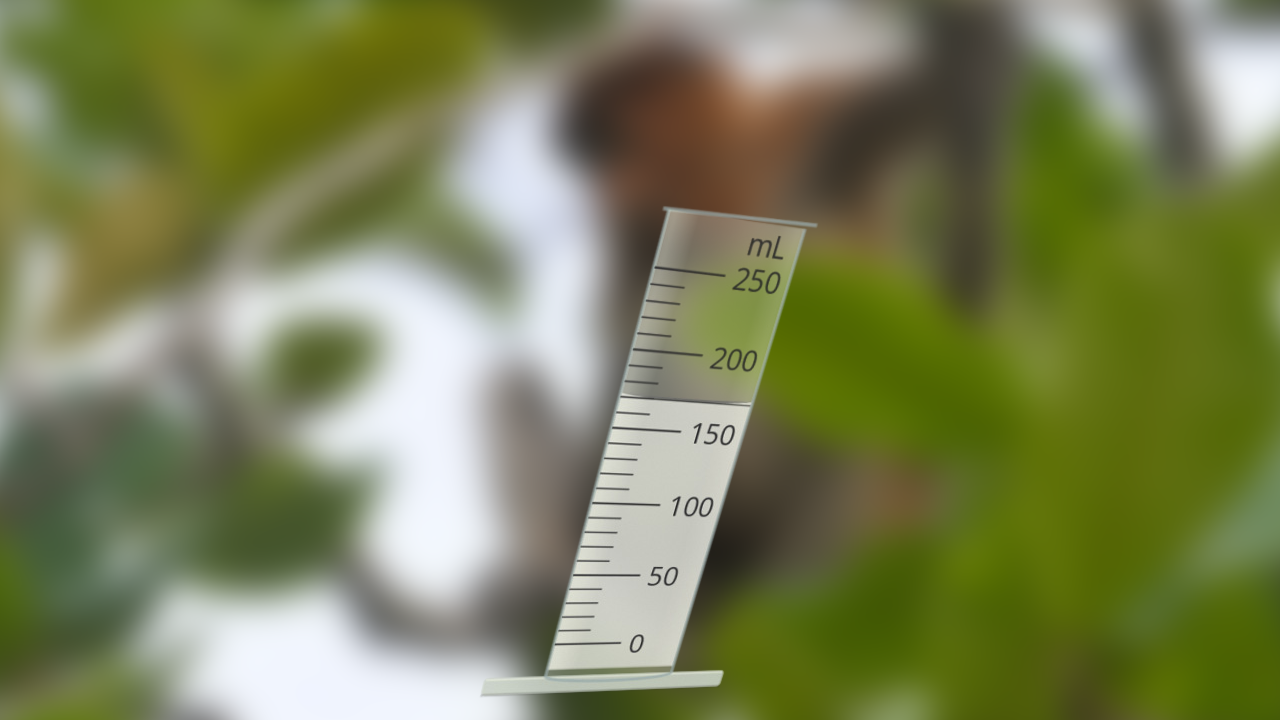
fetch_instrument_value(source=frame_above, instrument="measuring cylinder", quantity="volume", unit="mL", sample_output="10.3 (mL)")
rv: 170 (mL)
